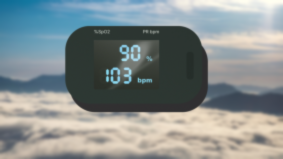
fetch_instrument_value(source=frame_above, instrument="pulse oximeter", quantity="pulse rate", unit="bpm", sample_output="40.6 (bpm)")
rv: 103 (bpm)
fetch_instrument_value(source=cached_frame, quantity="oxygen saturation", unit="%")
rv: 90 (%)
